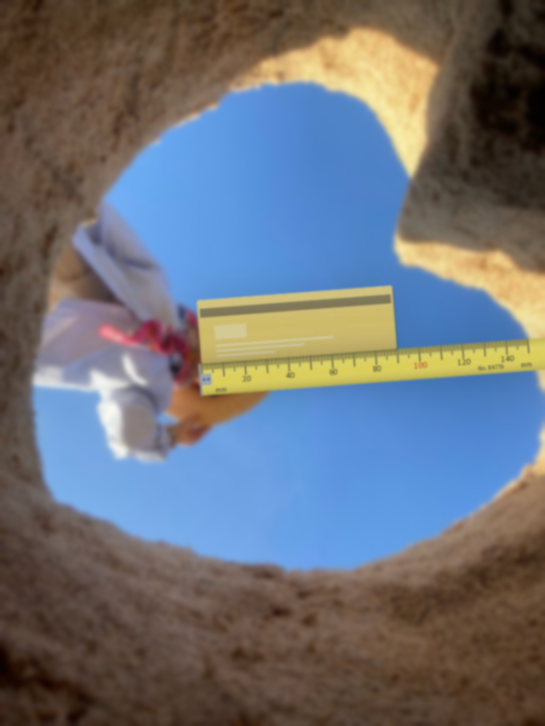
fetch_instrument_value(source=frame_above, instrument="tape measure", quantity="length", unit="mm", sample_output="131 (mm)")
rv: 90 (mm)
